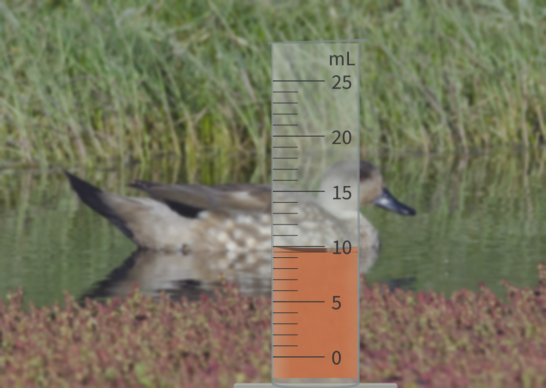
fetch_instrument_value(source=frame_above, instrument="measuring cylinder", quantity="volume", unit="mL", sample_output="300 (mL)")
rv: 9.5 (mL)
